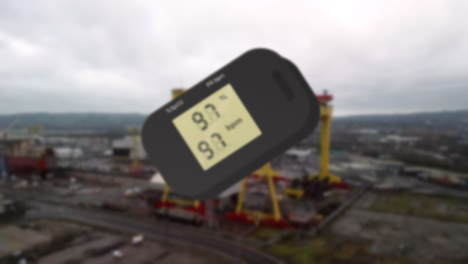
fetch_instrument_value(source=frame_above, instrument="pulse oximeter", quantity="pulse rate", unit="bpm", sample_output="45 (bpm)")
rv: 97 (bpm)
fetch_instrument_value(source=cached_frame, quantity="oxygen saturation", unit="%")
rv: 97 (%)
